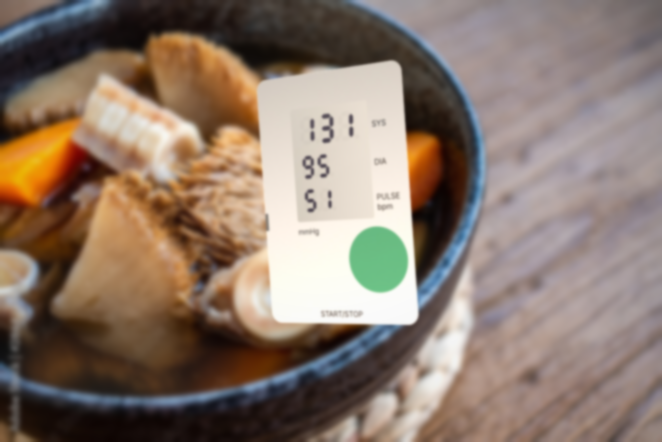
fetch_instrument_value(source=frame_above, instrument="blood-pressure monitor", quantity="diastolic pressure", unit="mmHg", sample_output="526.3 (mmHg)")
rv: 95 (mmHg)
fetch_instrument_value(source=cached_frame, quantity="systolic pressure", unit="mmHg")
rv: 131 (mmHg)
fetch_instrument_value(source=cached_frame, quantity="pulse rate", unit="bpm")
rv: 51 (bpm)
